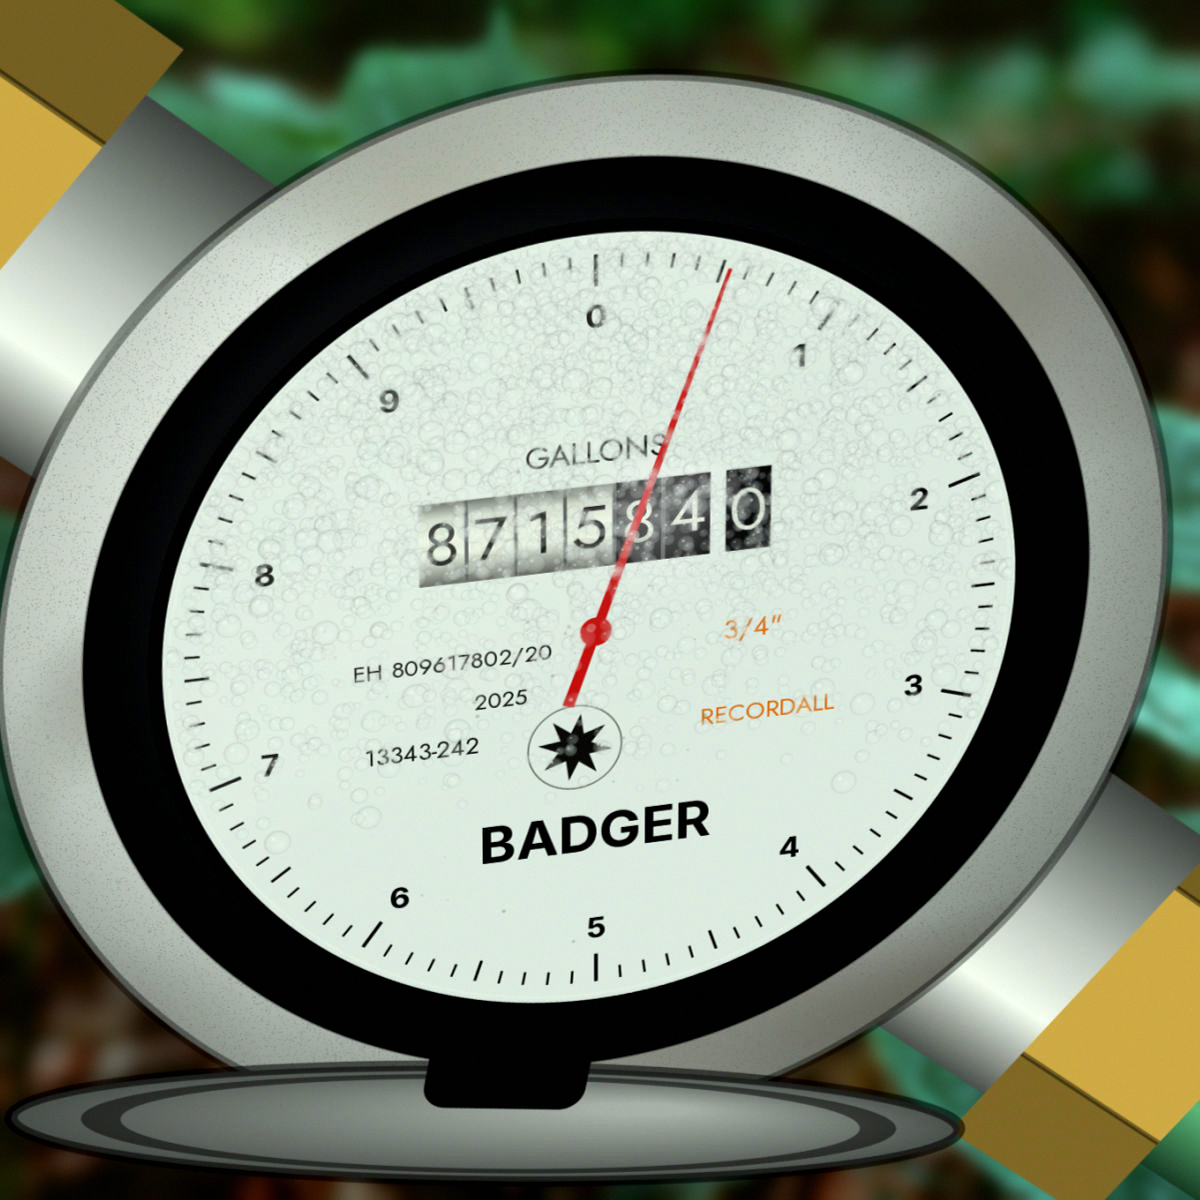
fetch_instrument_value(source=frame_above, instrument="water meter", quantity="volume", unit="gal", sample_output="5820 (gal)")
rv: 8715840.5 (gal)
